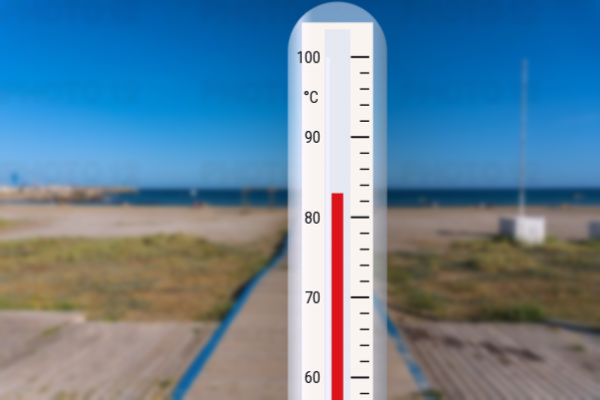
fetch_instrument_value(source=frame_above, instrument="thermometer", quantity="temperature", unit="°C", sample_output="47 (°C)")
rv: 83 (°C)
